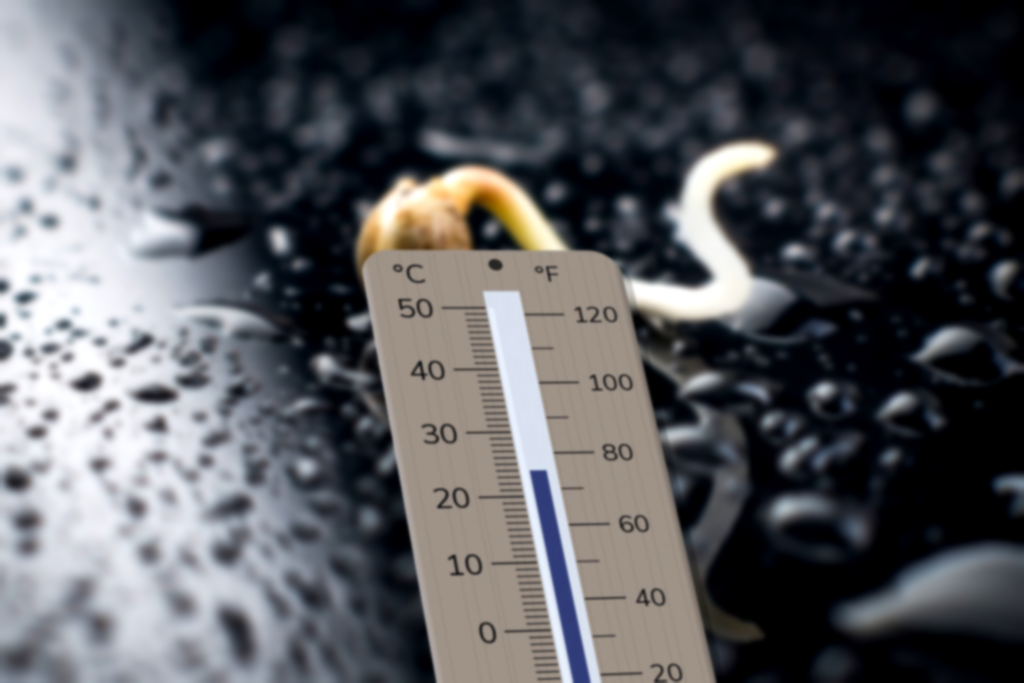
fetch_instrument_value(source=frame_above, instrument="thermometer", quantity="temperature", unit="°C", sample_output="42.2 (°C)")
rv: 24 (°C)
